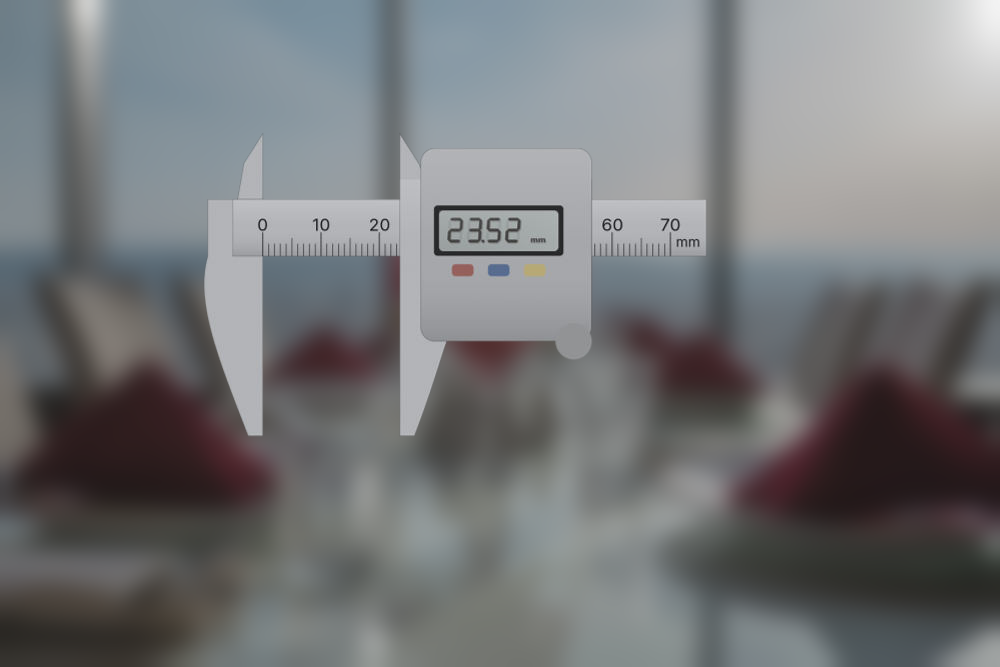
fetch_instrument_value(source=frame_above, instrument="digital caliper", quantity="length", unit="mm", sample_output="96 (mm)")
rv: 23.52 (mm)
